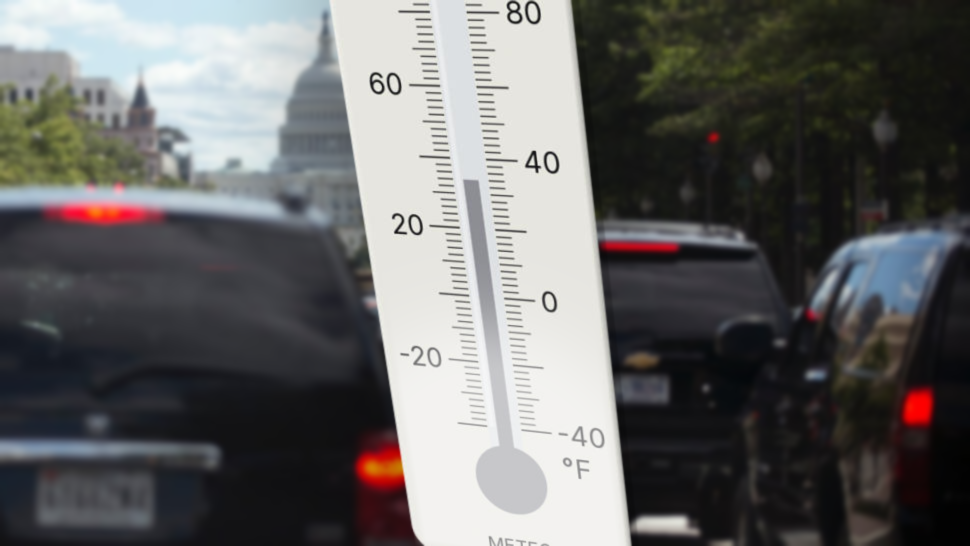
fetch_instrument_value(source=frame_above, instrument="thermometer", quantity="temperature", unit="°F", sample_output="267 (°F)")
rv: 34 (°F)
